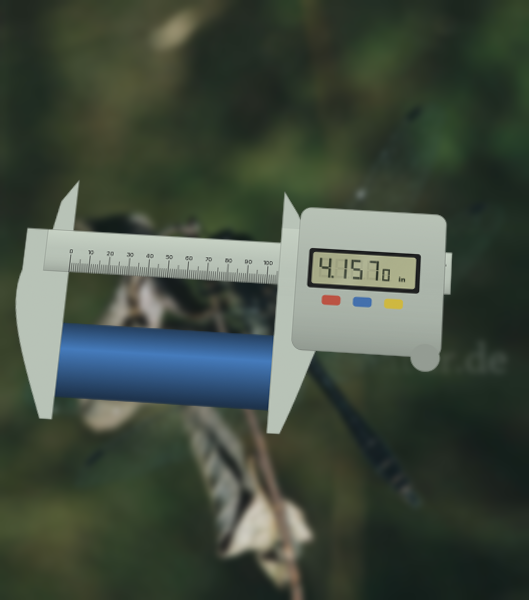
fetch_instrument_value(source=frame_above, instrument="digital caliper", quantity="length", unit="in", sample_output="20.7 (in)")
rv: 4.1570 (in)
